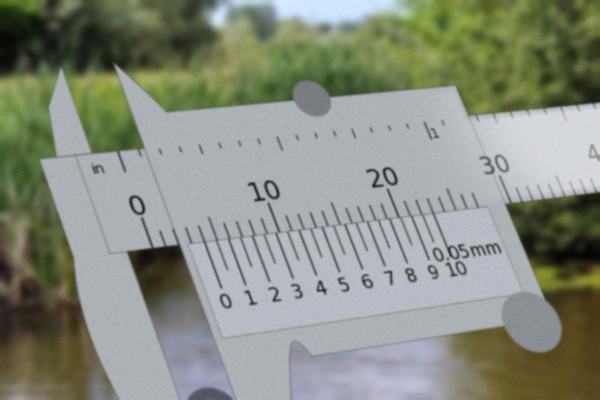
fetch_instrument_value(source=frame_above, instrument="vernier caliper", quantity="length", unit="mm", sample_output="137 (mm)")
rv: 4.0 (mm)
